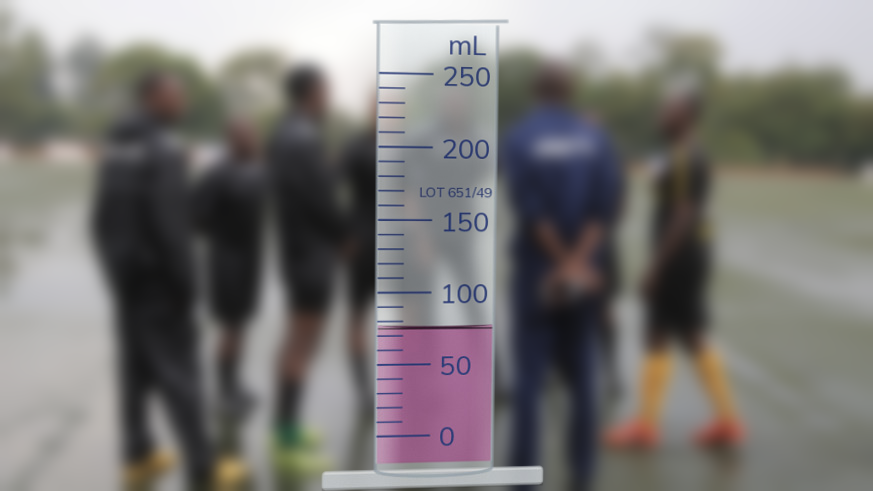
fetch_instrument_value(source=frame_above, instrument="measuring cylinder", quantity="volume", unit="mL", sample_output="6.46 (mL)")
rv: 75 (mL)
